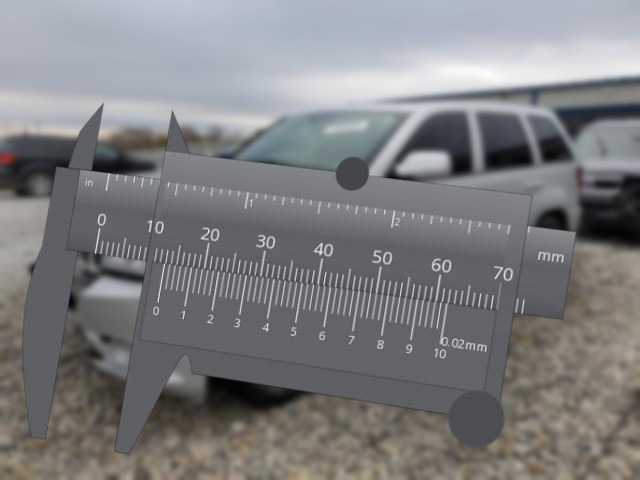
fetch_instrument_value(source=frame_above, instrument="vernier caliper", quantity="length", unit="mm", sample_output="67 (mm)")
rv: 12.8 (mm)
